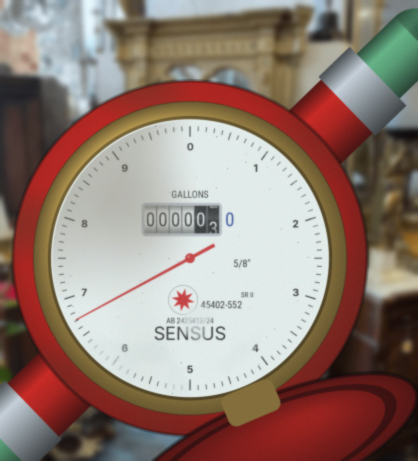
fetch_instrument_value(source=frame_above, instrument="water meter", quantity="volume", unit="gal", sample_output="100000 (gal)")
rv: 26.7 (gal)
